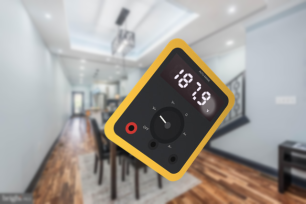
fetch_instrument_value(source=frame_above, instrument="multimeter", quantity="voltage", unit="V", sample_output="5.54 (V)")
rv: 187.9 (V)
